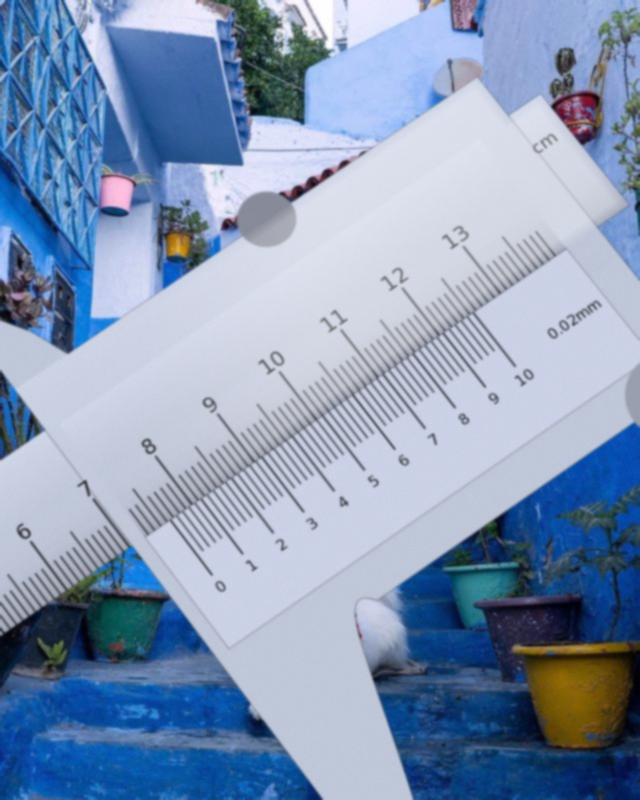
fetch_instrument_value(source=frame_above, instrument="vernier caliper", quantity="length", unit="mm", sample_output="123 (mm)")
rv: 76.5 (mm)
